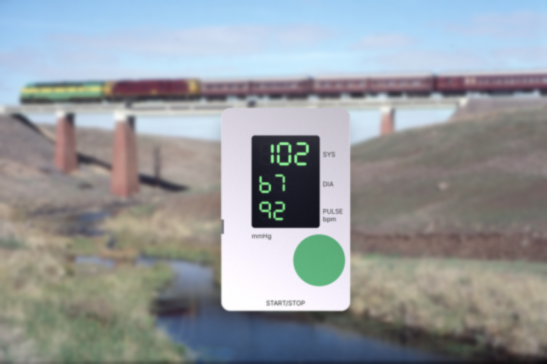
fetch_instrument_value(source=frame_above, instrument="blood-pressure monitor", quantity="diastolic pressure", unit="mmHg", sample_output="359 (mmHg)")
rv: 67 (mmHg)
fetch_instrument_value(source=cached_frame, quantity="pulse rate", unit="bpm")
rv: 92 (bpm)
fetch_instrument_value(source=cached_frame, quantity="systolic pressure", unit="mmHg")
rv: 102 (mmHg)
